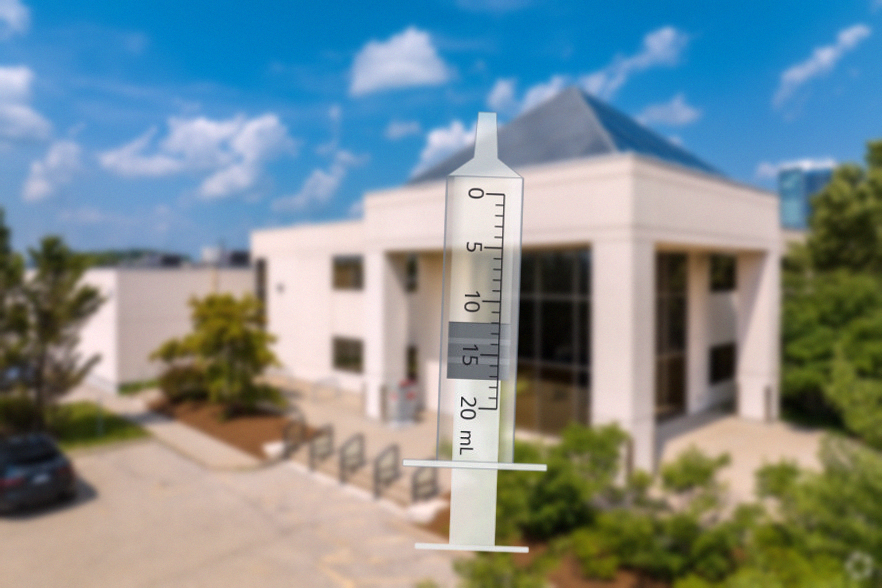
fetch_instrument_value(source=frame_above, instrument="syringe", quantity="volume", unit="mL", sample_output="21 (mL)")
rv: 12 (mL)
